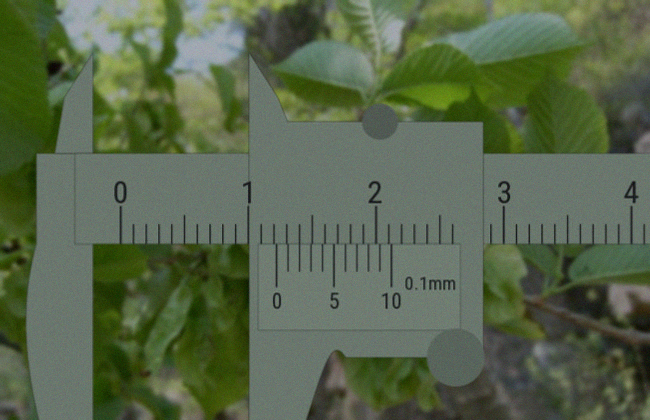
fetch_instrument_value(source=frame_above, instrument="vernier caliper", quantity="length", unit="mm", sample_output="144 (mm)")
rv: 12.2 (mm)
